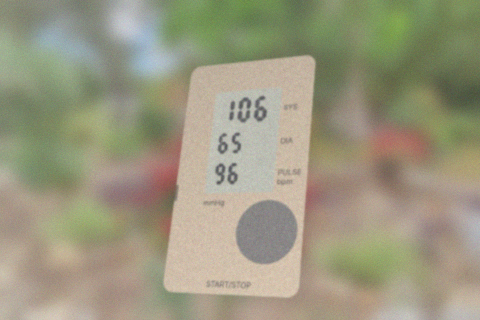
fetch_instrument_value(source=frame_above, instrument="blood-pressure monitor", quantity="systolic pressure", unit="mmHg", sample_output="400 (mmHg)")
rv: 106 (mmHg)
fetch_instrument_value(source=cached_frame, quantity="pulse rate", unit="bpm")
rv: 96 (bpm)
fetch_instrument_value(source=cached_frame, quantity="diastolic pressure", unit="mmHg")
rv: 65 (mmHg)
